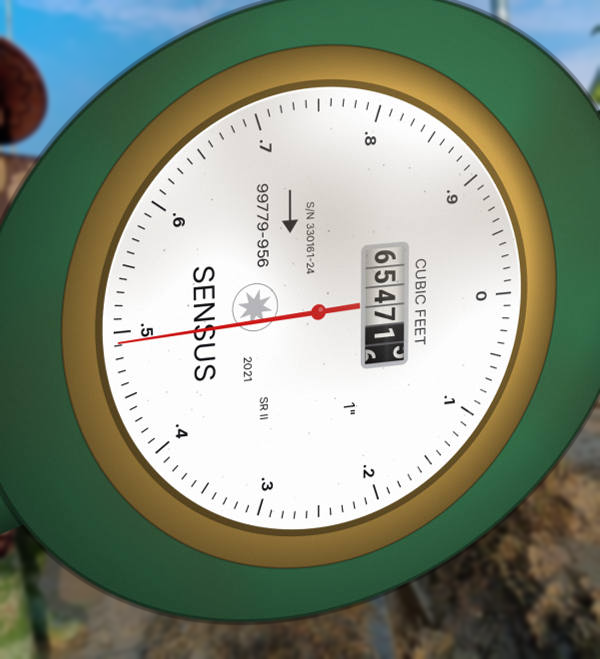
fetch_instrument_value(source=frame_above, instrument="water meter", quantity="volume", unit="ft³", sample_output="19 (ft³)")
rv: 654715.49 (ft³)
